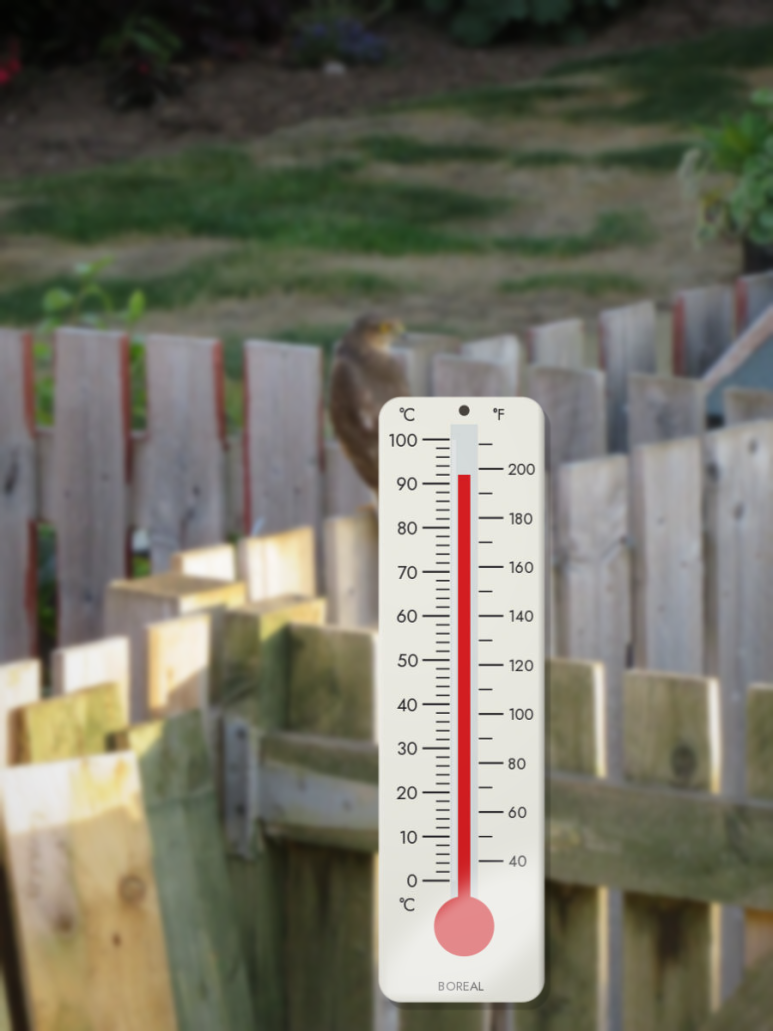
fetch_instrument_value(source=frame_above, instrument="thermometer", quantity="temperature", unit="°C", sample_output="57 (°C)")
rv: 92 (°C)
